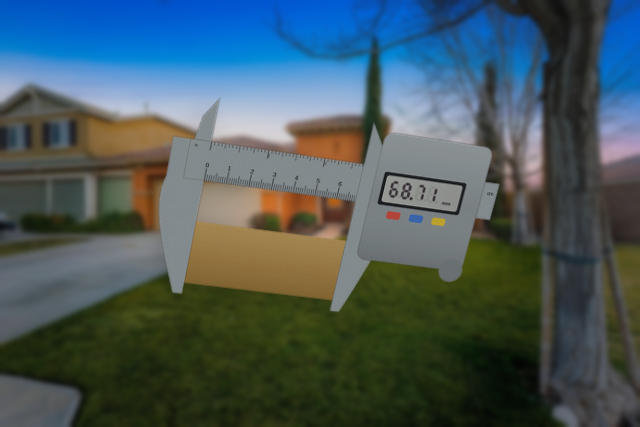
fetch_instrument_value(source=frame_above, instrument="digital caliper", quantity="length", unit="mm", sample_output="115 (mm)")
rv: 68.71 (mm)
